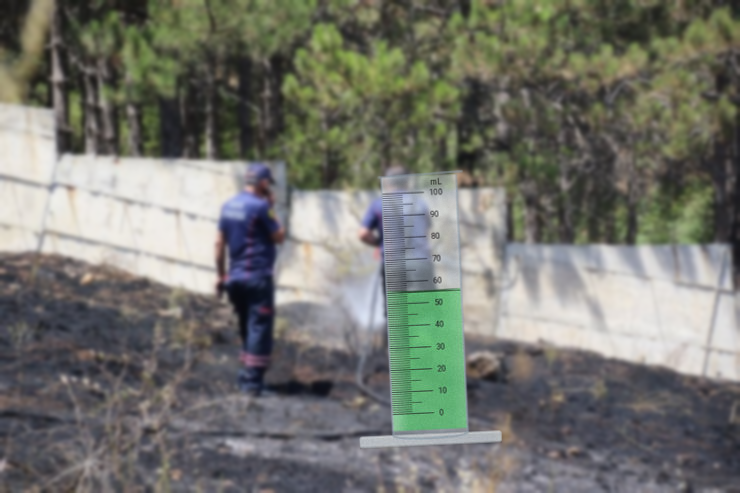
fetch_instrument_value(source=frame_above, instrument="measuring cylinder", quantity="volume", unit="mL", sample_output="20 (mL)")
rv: 55 (mL)
